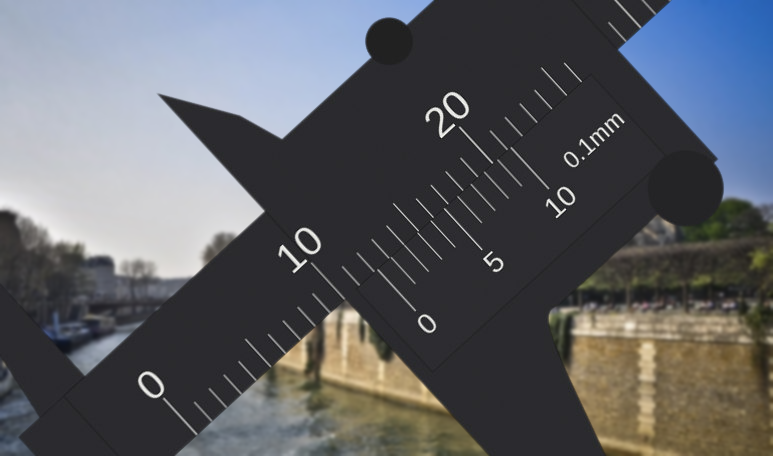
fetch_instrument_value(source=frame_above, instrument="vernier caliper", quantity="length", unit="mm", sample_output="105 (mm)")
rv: 12.2 (mm)
